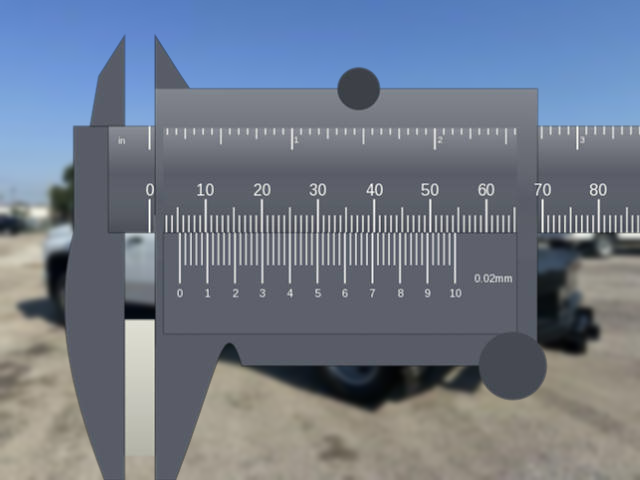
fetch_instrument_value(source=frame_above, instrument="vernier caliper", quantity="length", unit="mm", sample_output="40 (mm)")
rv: 5.4 (mm)
